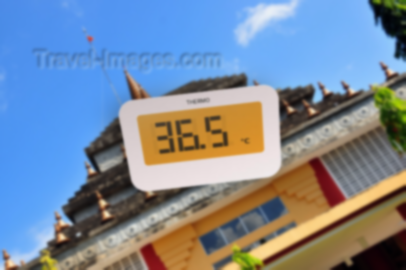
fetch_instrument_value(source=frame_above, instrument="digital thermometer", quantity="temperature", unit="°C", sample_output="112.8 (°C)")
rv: 36.5 (°C)
